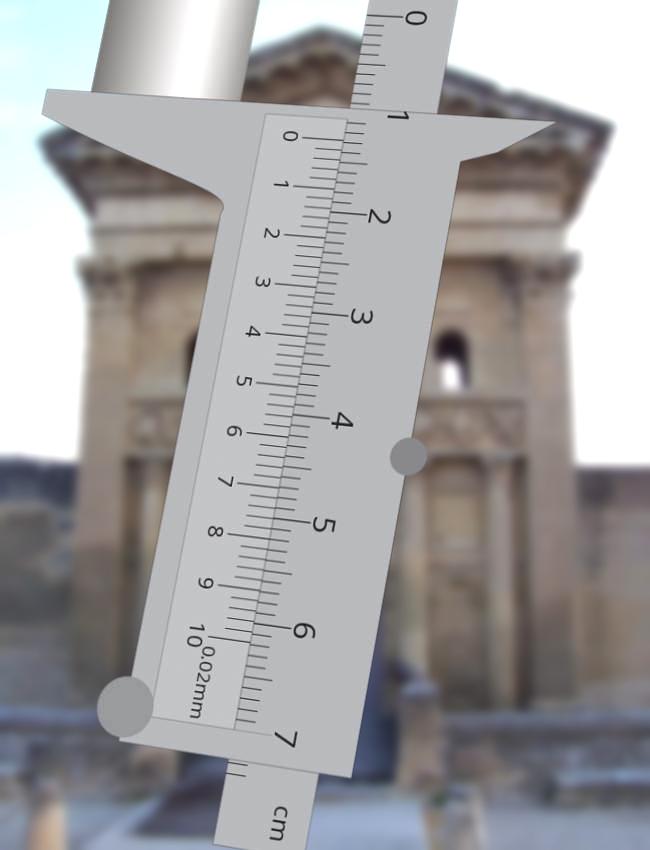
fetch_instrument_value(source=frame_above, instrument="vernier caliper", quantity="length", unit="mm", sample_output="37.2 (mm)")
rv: 12.8 (mm)
